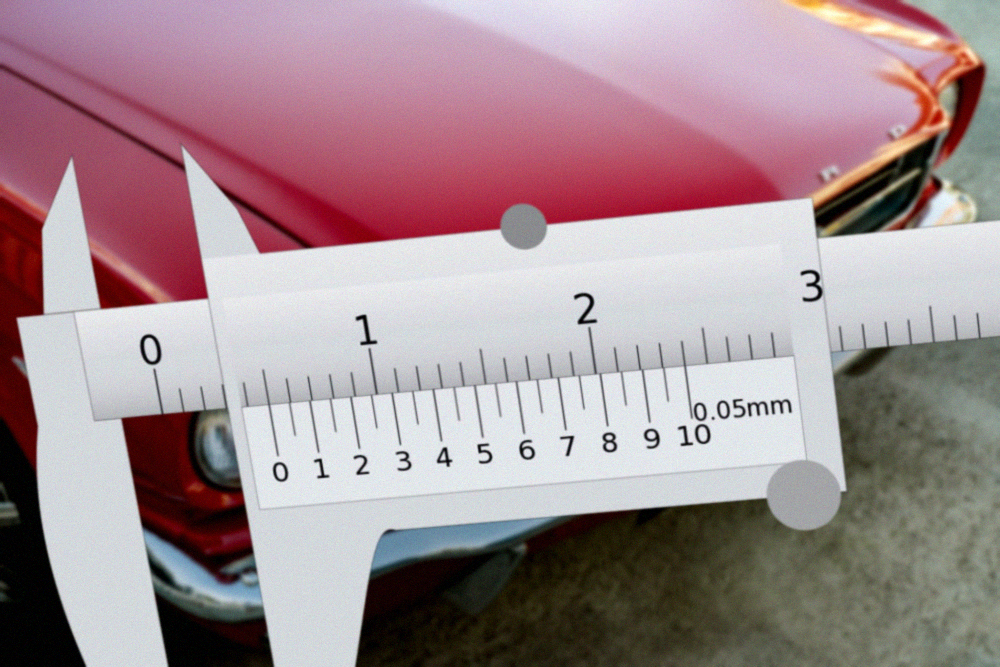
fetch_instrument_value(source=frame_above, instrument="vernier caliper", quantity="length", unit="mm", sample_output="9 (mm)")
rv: 5.0 (mm)
